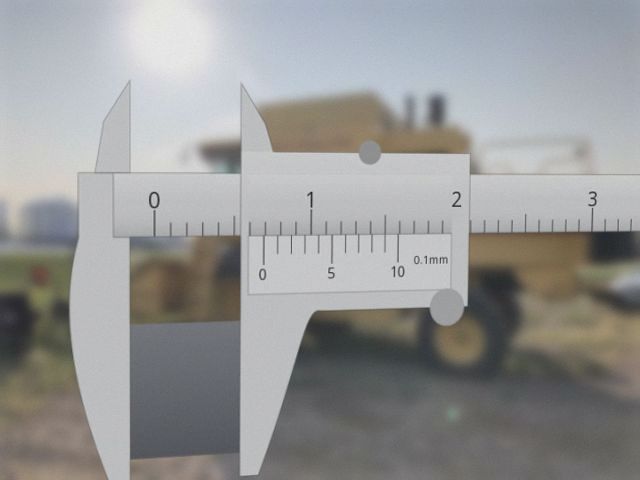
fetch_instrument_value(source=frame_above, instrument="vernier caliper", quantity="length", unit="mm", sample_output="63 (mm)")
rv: 6.9 (mm)
